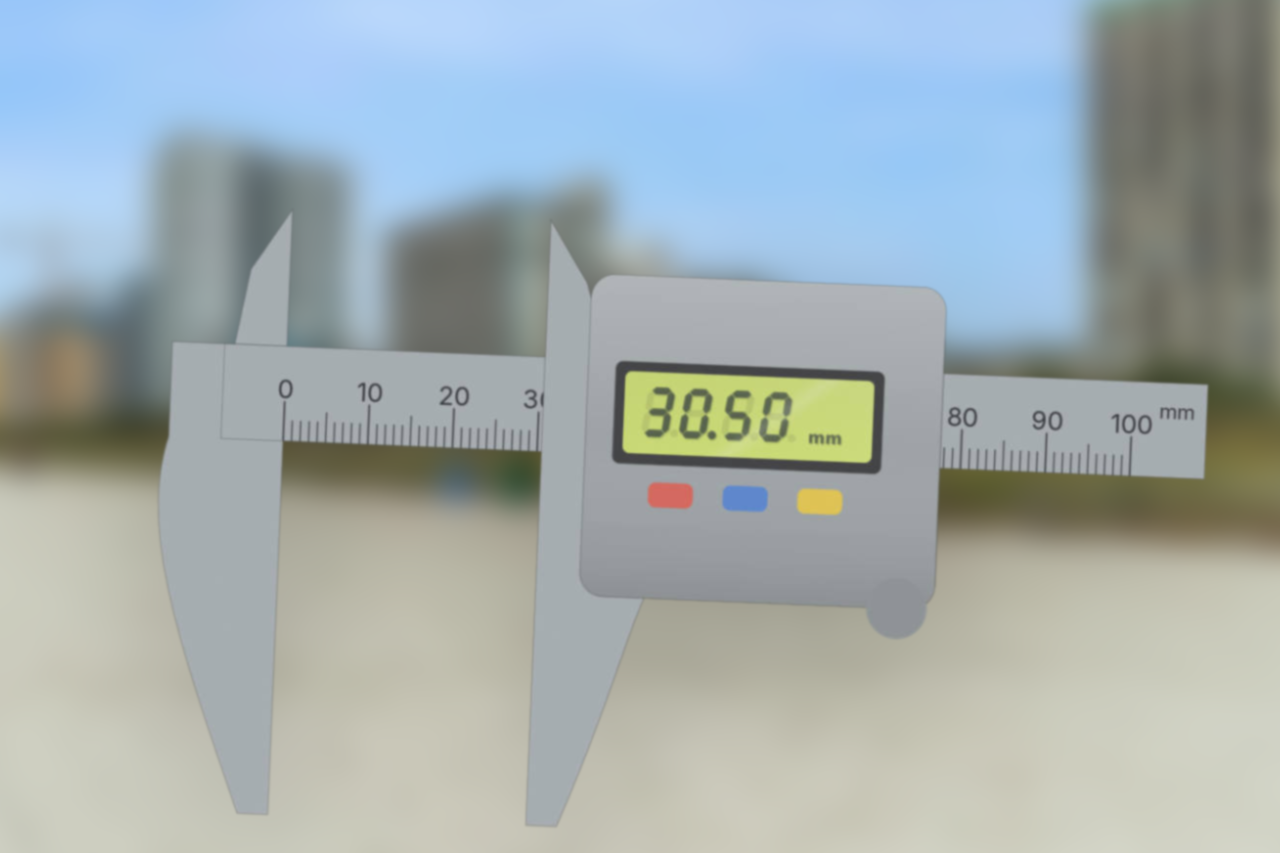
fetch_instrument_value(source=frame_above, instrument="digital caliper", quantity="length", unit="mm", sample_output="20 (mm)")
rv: 30.50 (mm)
